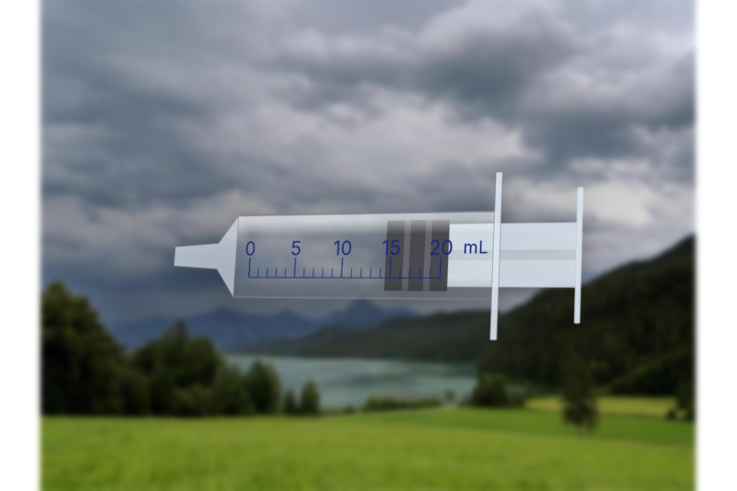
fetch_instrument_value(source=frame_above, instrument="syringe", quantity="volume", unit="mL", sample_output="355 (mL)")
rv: 14.5 (mL)
